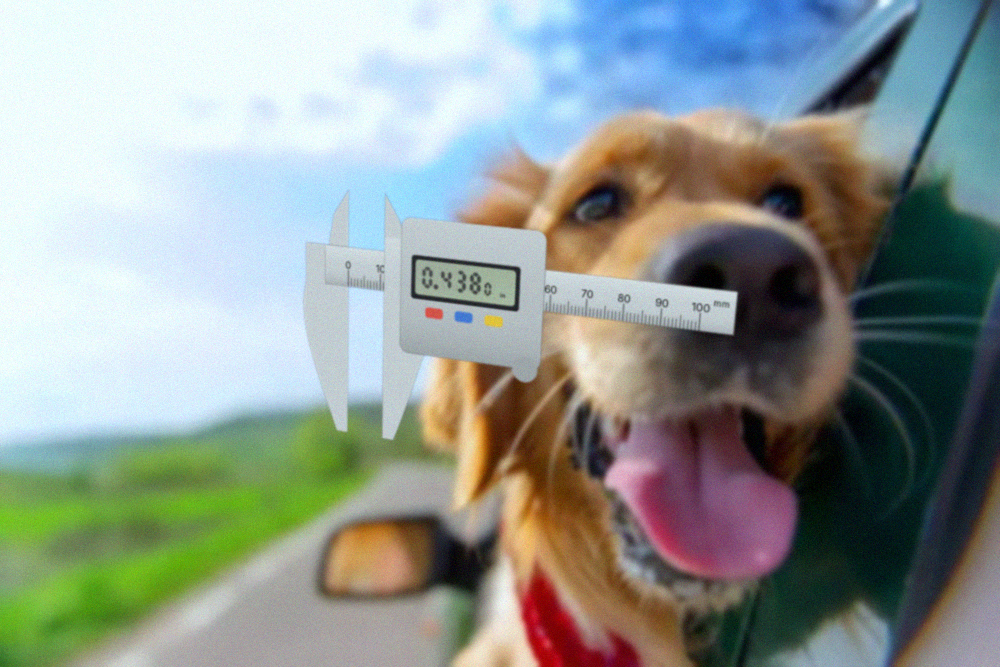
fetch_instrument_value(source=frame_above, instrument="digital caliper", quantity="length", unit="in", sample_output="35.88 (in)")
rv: 0.4380 (in)
